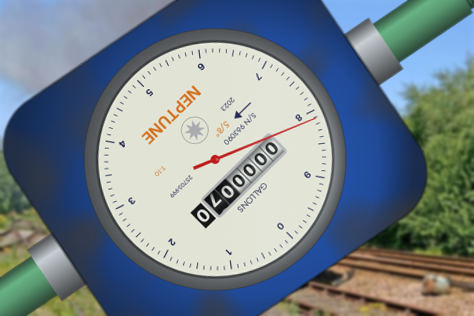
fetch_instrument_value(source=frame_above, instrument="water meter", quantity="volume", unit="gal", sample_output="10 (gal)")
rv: 68.1 (gal)
